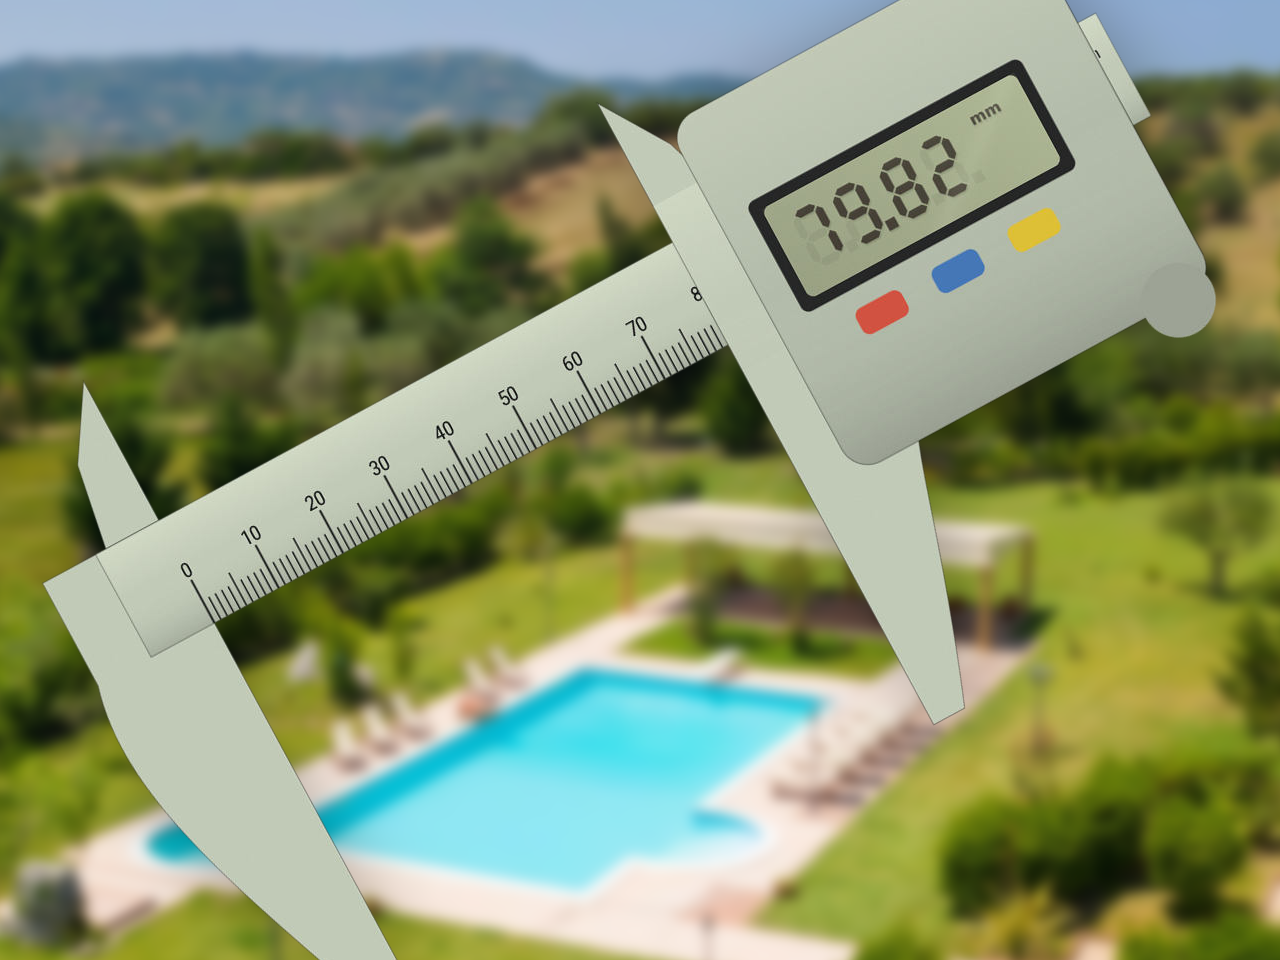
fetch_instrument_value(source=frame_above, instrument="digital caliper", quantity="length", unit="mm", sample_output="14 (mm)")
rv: 79.82 (mm)
